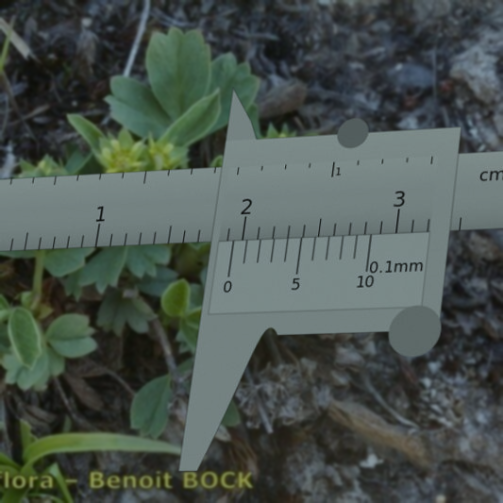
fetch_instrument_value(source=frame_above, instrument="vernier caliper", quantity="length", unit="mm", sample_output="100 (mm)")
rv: 19.4 (mm)
